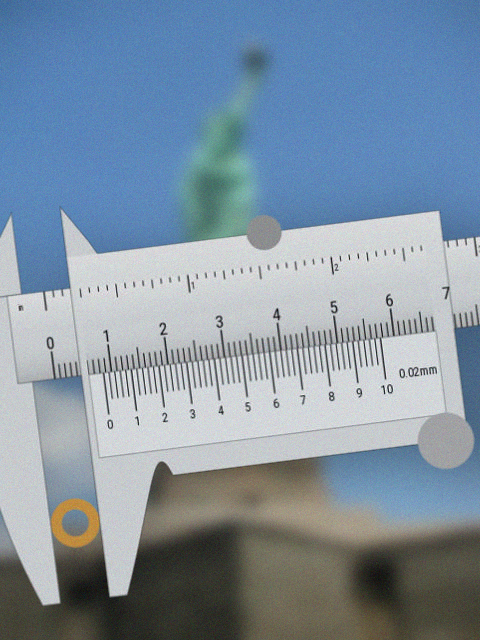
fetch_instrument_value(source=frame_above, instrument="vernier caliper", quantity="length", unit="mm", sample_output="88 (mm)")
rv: 8.6 (mm)
